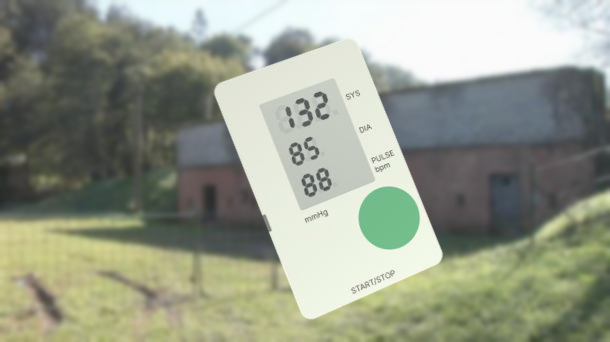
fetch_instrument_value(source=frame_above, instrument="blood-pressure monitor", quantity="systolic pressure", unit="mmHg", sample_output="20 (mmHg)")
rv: 132 (mmHg)
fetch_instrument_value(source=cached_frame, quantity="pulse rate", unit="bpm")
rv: 88 (bpm)
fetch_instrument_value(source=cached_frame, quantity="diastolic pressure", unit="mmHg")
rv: 85 (mmHg)
